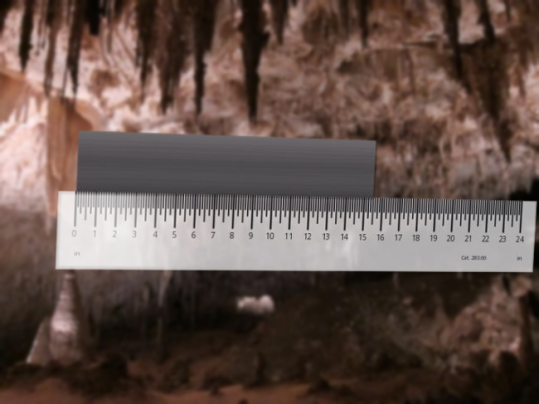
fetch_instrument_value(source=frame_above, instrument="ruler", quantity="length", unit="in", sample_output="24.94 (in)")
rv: 15.5 (in)
